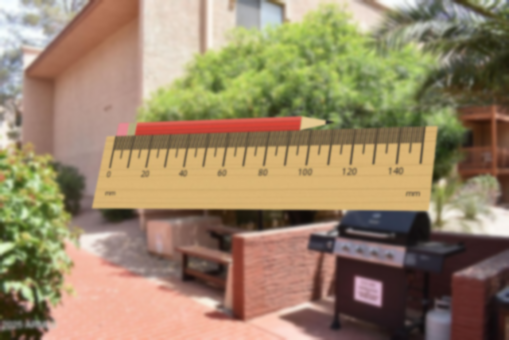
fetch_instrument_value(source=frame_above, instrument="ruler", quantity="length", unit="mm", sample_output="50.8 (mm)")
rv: 110 (mm)
